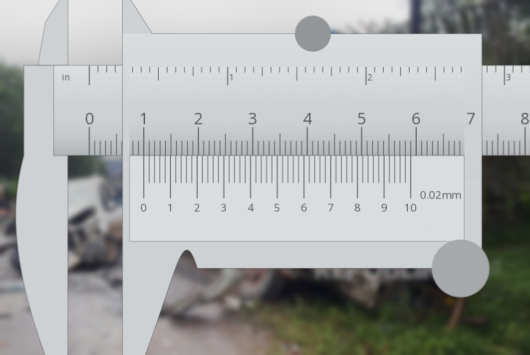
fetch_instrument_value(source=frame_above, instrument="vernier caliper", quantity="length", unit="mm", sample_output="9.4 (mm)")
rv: 10.0 (mm)
